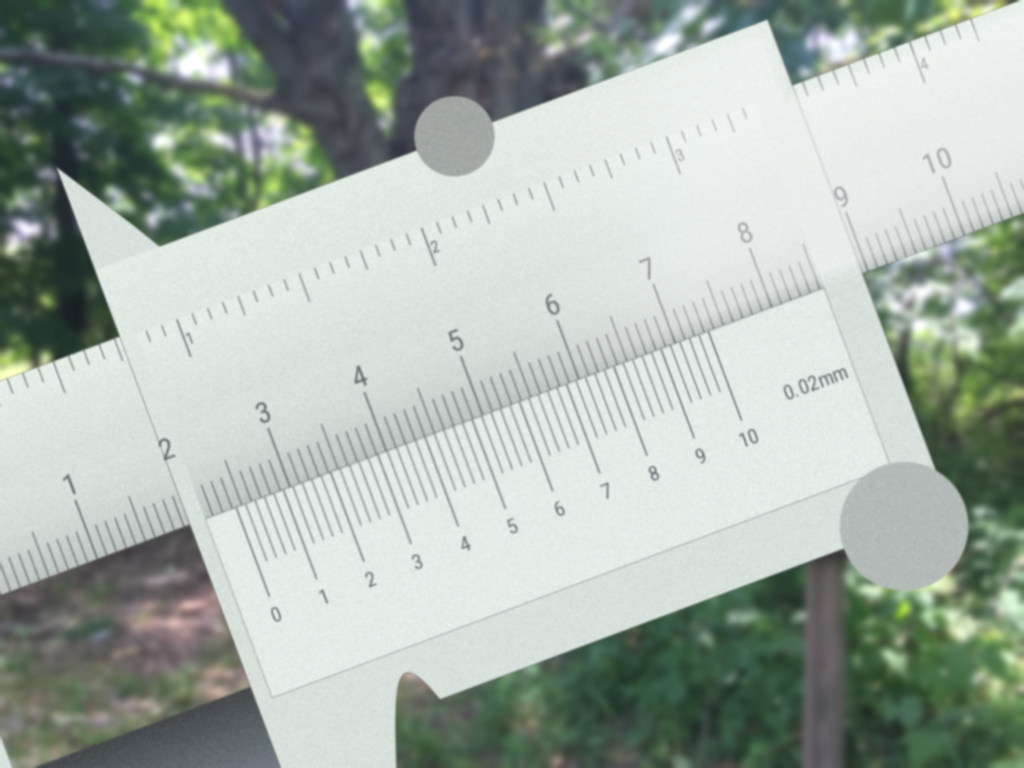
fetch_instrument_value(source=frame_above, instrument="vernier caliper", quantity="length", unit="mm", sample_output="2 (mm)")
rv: 24.4 (mm)
